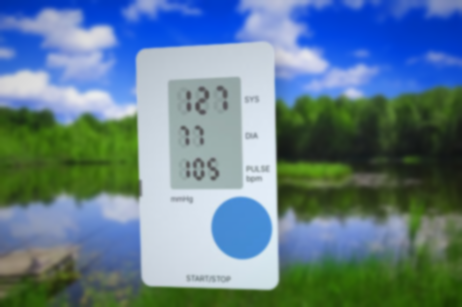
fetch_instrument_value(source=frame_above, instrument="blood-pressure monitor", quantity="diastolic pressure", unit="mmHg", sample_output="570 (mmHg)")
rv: 77 (mmHg)
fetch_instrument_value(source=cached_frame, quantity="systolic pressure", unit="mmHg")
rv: 127 (mmHg)
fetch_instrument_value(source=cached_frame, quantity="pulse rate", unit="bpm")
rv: 105 (bpm)
